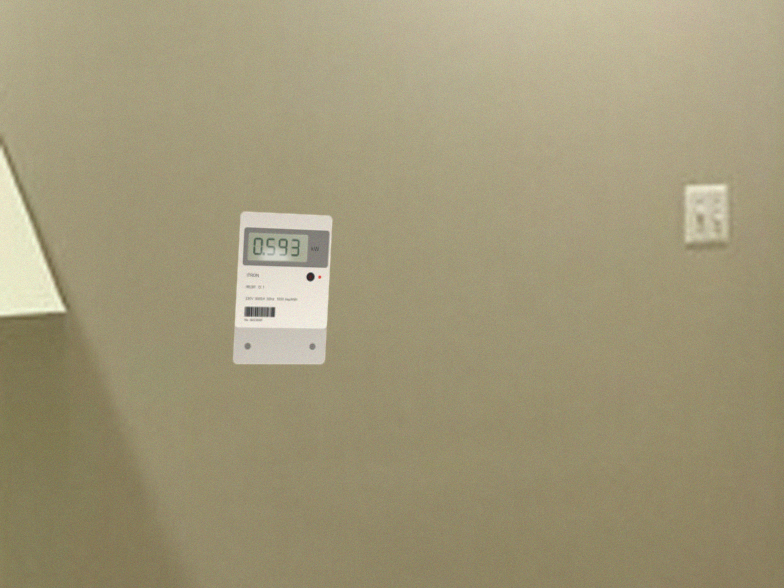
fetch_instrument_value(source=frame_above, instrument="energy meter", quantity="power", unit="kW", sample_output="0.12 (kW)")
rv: 0.593 (kW)
